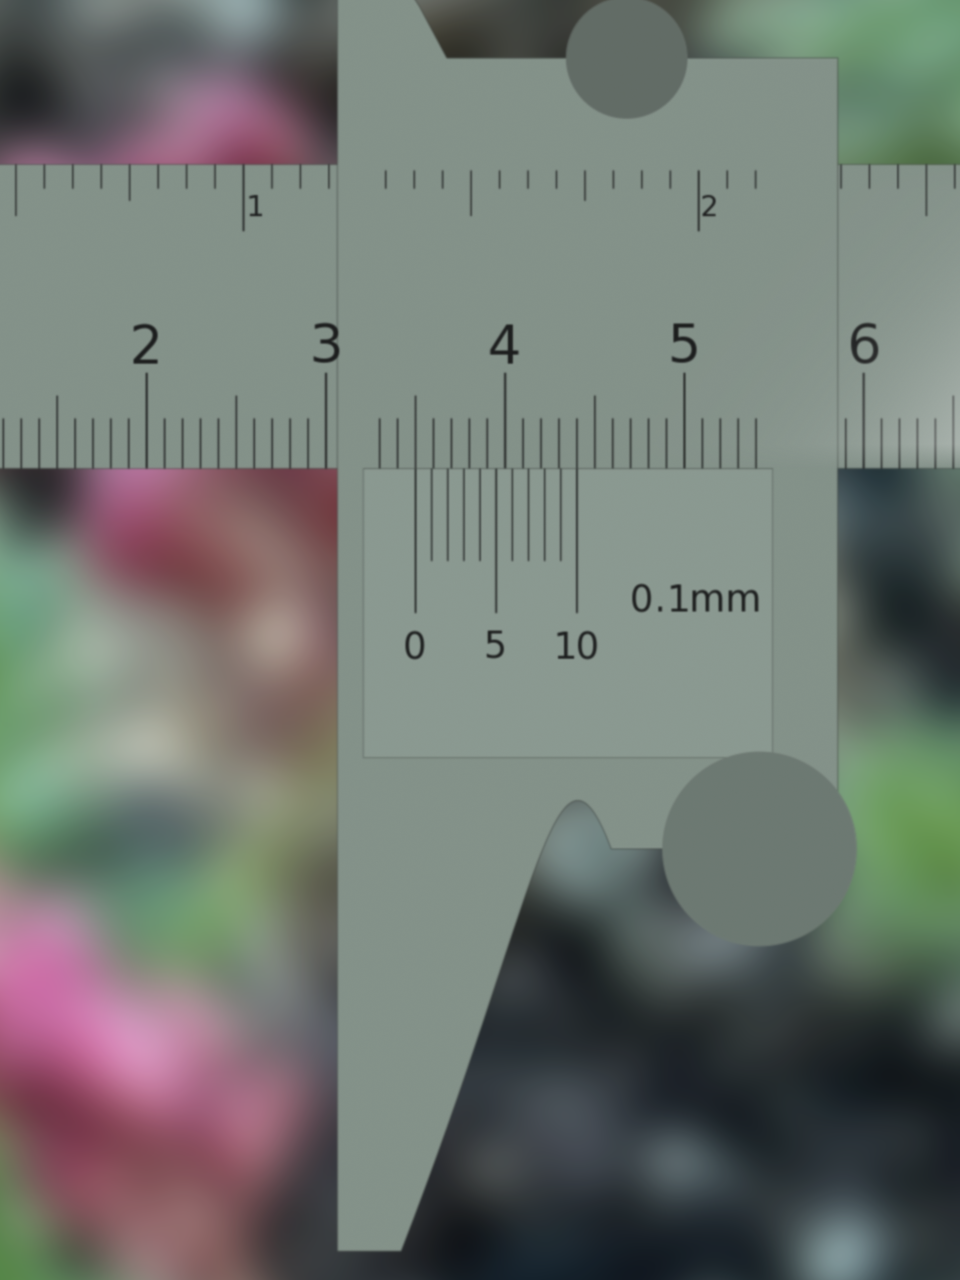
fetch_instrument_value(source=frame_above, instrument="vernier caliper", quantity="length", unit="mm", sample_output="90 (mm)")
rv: 35.0 (mm)
